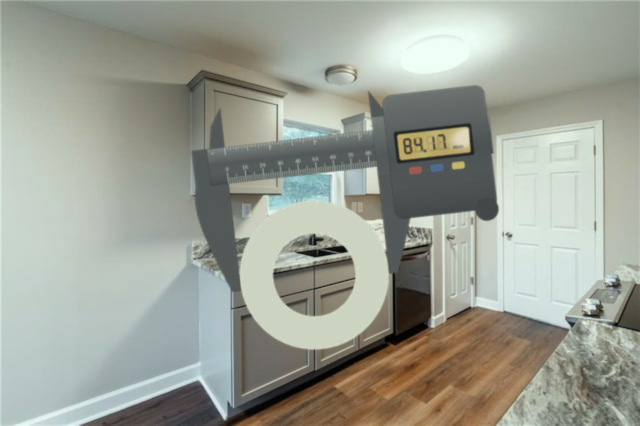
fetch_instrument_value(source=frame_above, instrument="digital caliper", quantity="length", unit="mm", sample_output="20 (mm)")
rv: 84.17 (mm)
